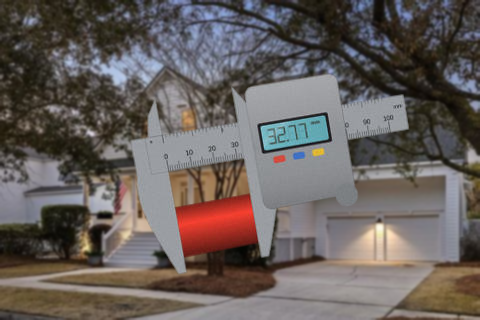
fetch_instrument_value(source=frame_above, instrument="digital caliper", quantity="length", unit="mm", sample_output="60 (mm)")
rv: 32.77 (mm)
